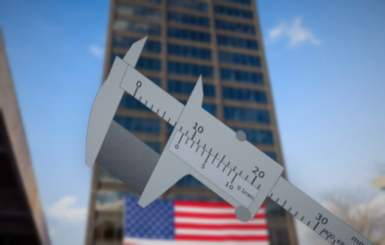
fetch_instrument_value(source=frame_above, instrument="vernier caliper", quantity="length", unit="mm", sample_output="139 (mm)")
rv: 8.6 (mm)
